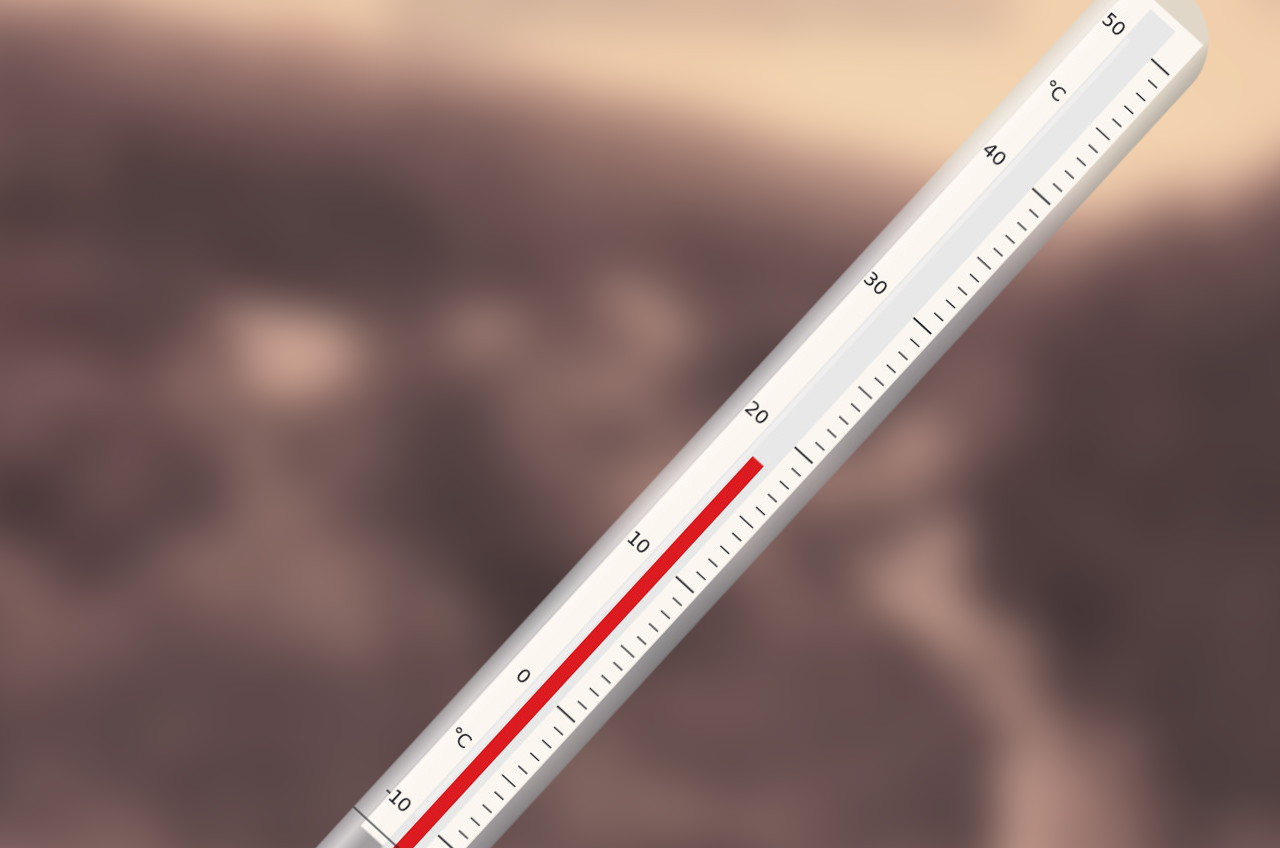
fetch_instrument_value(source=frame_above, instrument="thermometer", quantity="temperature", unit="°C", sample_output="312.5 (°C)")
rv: 18 (°C)
